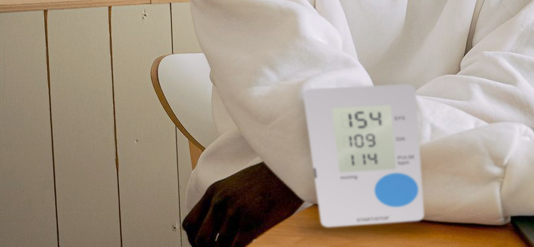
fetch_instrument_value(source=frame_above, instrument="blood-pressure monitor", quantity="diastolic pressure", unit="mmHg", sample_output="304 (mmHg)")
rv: 109 (mmHg)
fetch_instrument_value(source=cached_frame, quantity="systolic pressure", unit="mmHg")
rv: 154 (mmHg)
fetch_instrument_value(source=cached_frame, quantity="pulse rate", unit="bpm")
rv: 114 (bpm)
